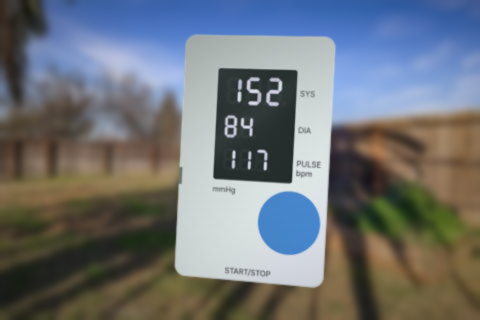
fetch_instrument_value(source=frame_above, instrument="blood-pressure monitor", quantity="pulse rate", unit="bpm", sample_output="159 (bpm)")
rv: 117 (bpm)
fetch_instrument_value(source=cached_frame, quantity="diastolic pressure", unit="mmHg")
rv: 84 (mmHg)
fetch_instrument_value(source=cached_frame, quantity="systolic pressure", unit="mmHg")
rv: 152 (mmHg)
